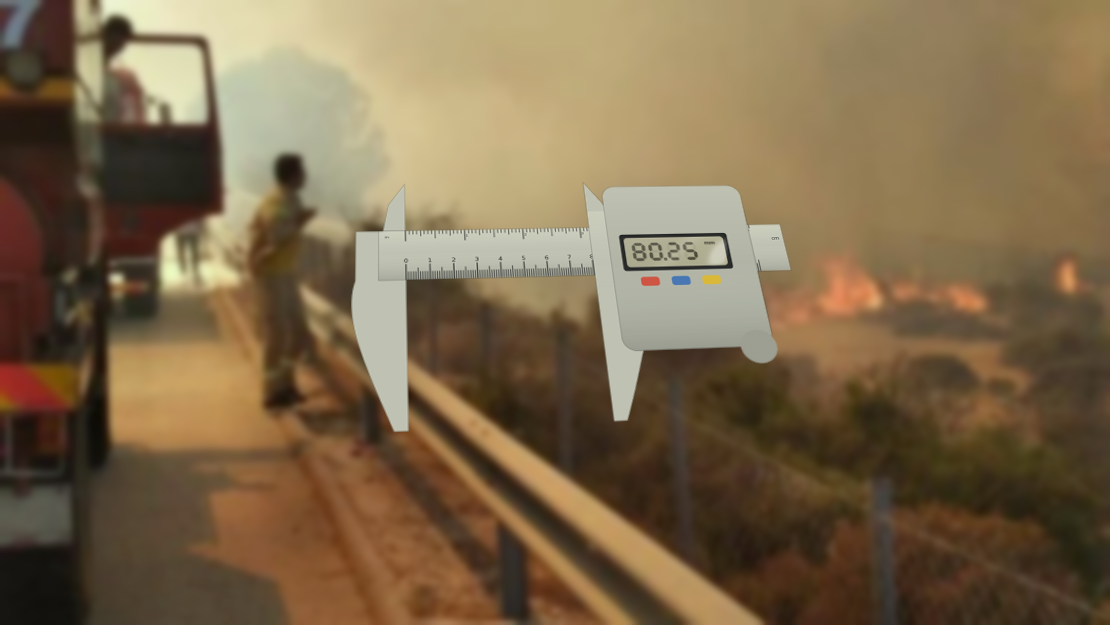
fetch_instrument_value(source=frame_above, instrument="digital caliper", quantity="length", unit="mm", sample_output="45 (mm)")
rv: 80.25 (mm)
